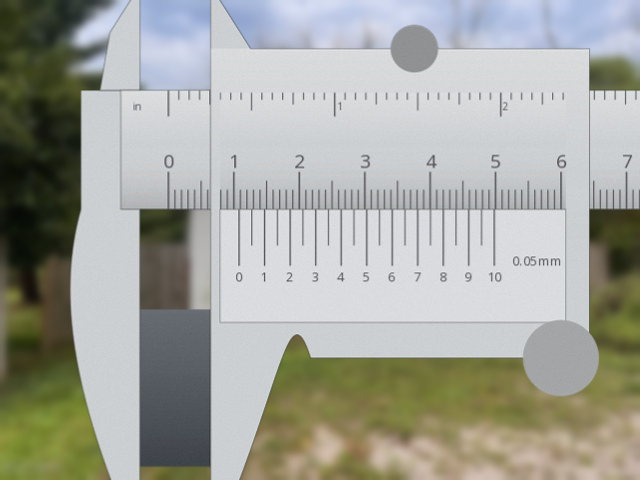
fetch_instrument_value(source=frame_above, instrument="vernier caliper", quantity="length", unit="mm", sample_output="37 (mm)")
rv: 10.8 (mm)
